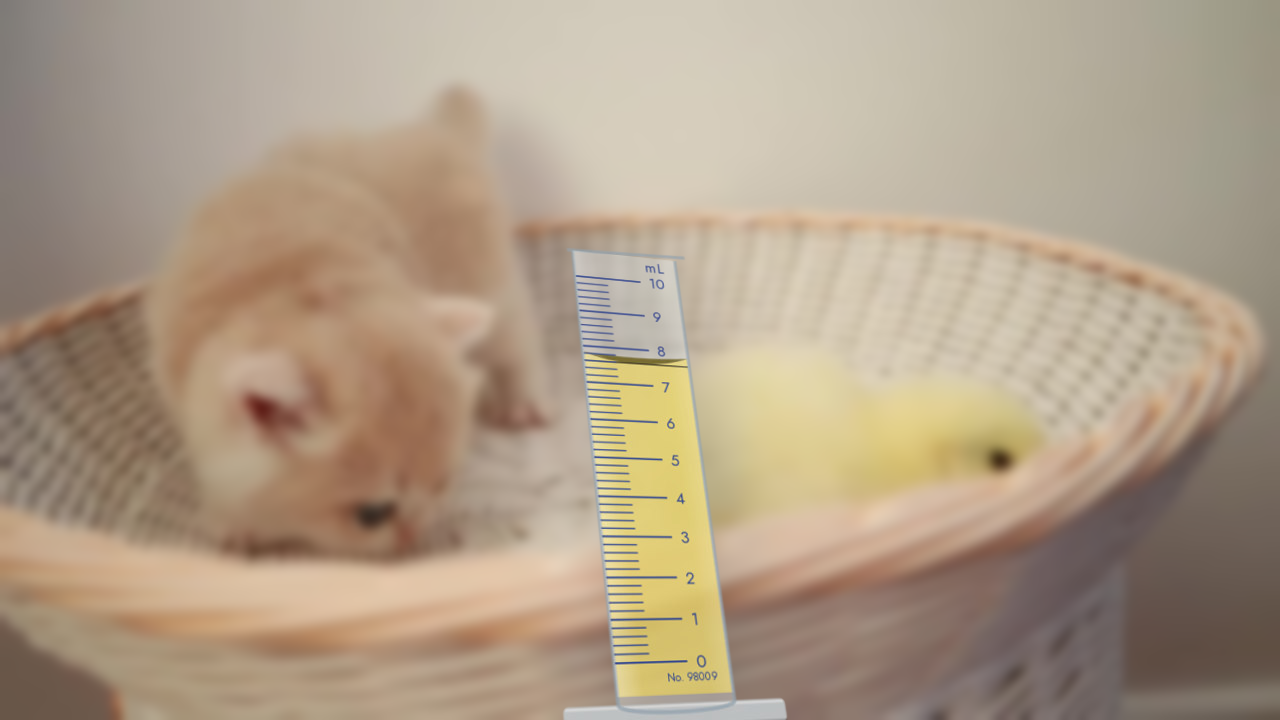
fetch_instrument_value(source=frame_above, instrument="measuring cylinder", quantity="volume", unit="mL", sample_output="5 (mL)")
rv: 7.6 (mL)
